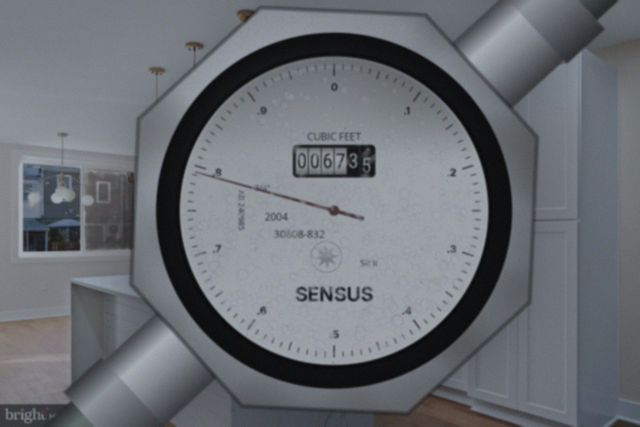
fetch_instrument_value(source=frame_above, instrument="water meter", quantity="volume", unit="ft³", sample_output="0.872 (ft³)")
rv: 6734.79 (ft³)
